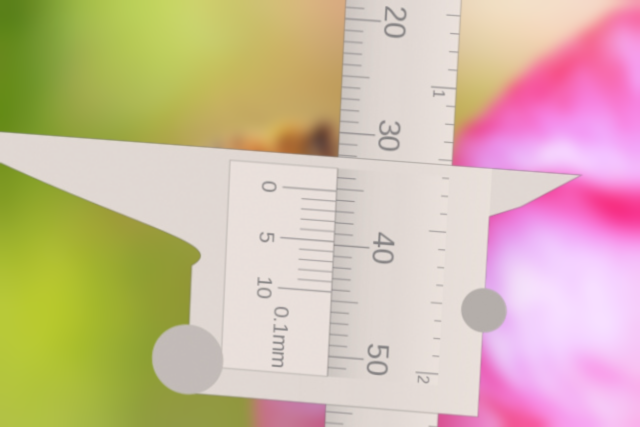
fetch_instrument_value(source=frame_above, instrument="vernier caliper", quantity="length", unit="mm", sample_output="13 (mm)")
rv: 35.2 (mm)
